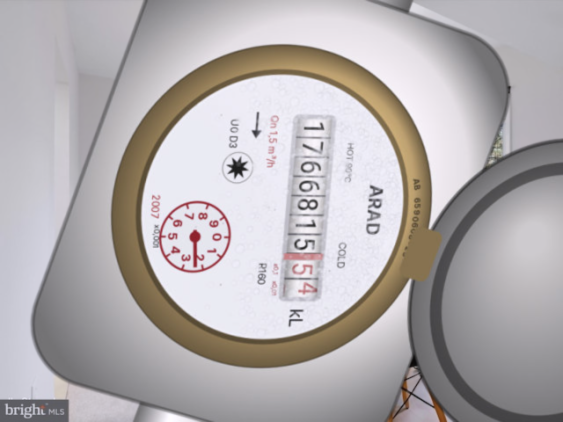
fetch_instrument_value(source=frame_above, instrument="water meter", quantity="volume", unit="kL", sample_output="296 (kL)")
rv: 1766815.542 (kL)
